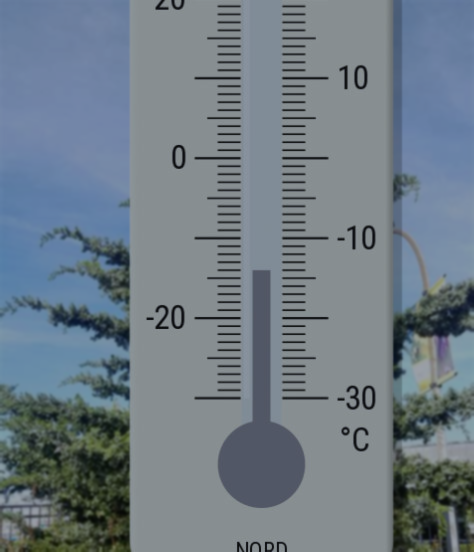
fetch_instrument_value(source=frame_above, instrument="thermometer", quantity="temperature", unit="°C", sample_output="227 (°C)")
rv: -14 (°C)
